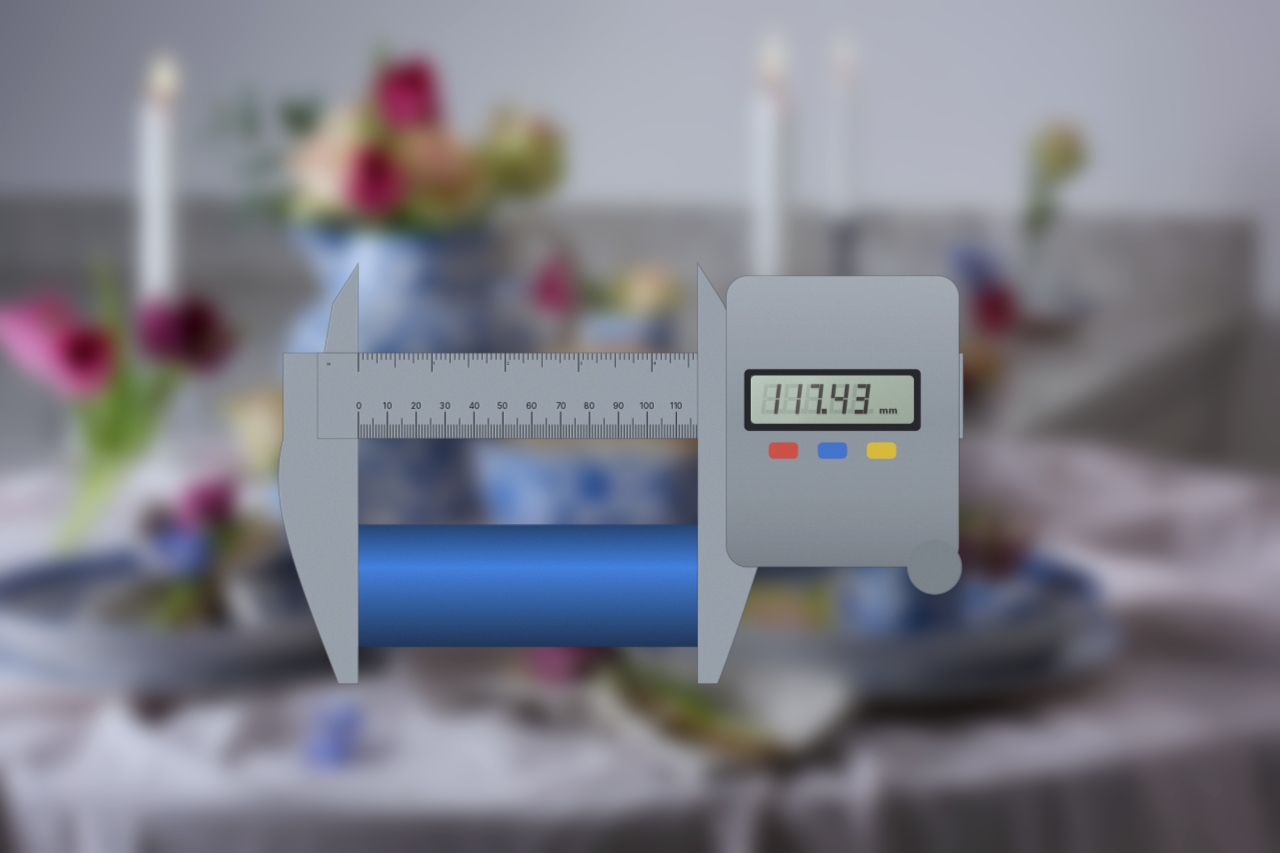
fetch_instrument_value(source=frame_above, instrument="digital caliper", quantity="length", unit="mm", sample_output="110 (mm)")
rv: 117.43 (mm)
